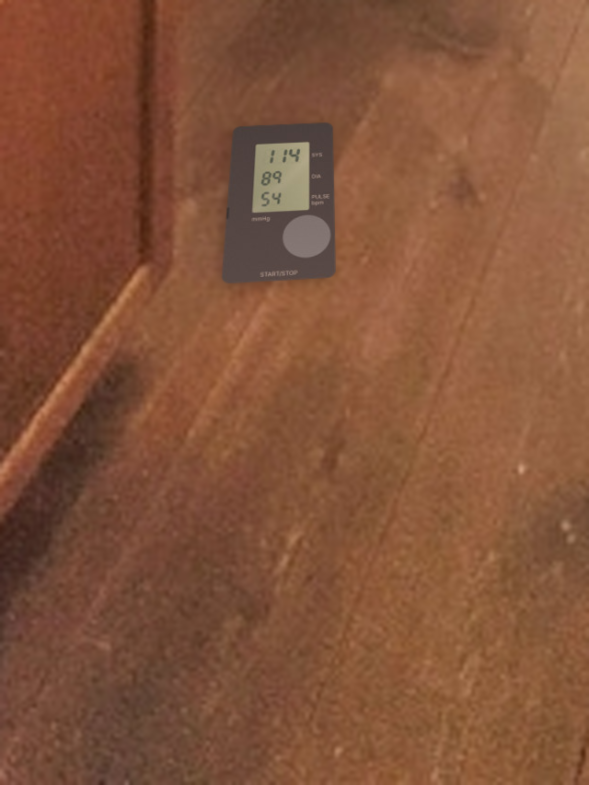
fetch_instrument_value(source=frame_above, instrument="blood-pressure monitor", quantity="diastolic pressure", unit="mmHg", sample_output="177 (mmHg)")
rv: 89 (mmHg)
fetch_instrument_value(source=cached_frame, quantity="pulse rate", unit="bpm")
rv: 54 (bpm)
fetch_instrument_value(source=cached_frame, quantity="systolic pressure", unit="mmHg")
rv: 114 (mmHg)
